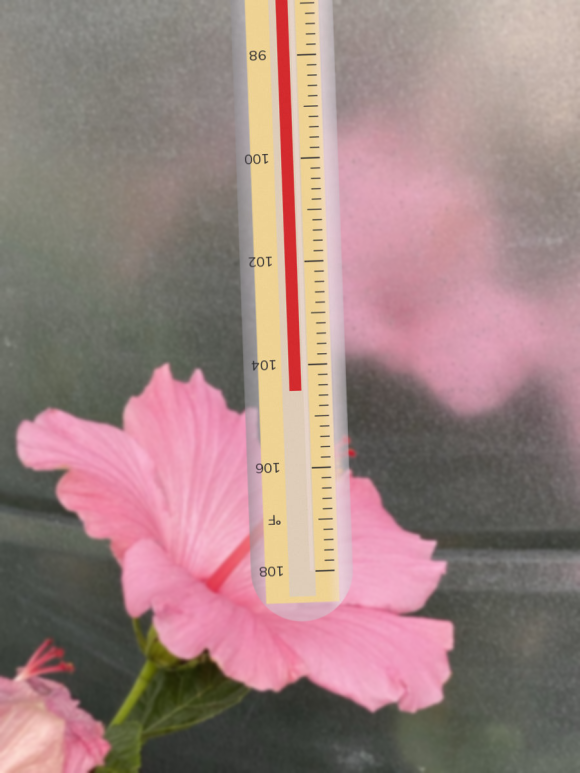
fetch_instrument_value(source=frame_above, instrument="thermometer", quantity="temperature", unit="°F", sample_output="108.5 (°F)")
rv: 104.5 (°F)
